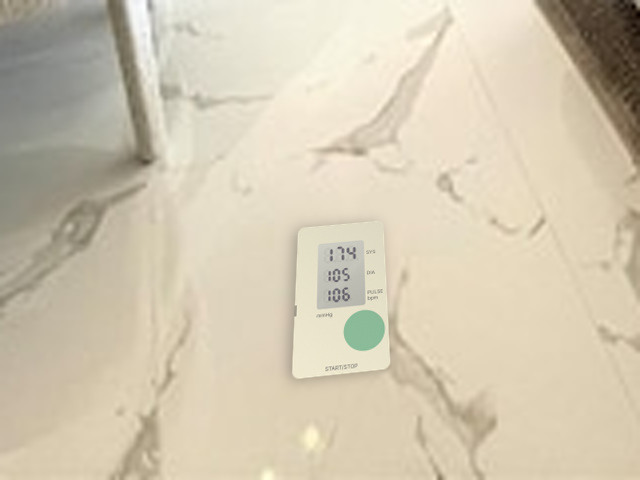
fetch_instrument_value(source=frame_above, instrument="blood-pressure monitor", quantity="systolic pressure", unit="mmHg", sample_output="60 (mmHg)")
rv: 174 (mmHg)
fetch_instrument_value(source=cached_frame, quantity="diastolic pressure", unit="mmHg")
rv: 105 (mmHg)
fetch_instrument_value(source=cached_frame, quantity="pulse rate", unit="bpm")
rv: 106 (bpm)
